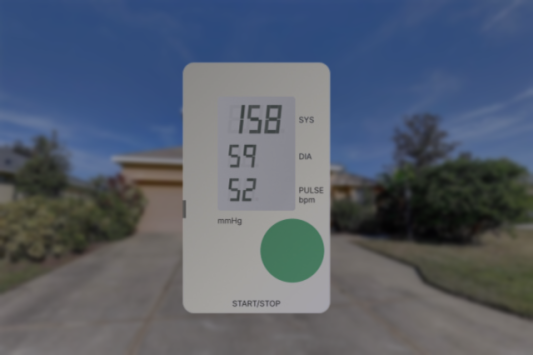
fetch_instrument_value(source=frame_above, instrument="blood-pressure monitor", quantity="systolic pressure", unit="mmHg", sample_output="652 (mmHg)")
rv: 158 (mmHg)
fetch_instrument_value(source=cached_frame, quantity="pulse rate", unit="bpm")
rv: 52 (bpm)
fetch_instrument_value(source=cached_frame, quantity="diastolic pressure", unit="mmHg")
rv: 59 (mmHg)
